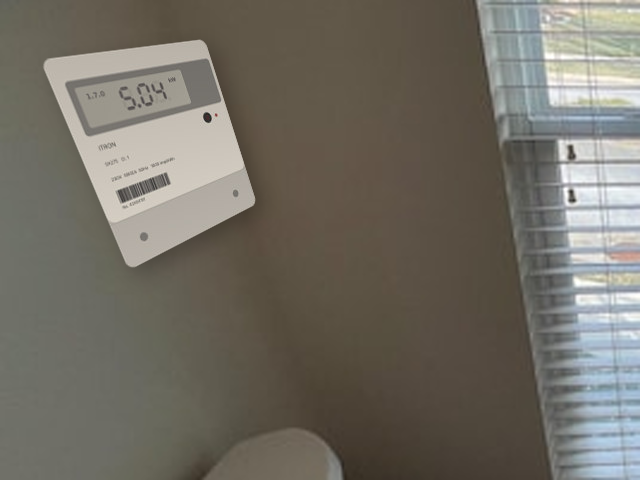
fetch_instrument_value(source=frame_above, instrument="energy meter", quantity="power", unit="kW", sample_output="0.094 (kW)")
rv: 5.04 (kW)
